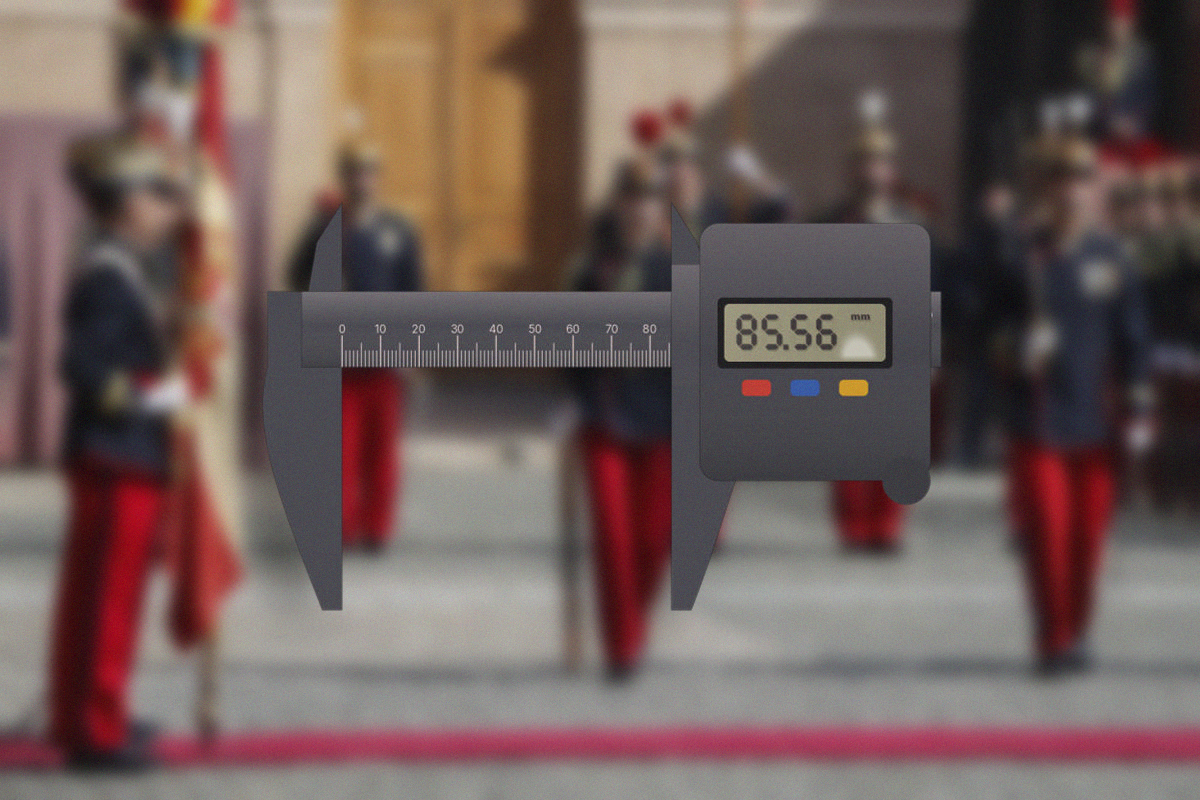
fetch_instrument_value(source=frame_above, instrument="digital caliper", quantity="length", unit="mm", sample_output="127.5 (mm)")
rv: 85.56 (mm)
